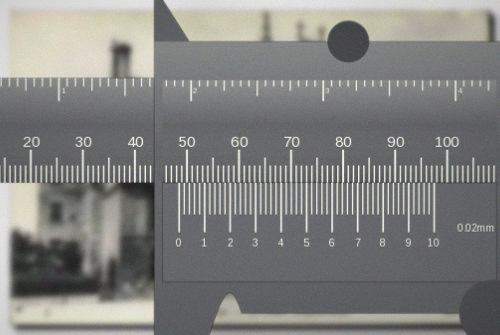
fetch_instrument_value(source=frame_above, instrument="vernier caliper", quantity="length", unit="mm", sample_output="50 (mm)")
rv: 48.5 (mm)
